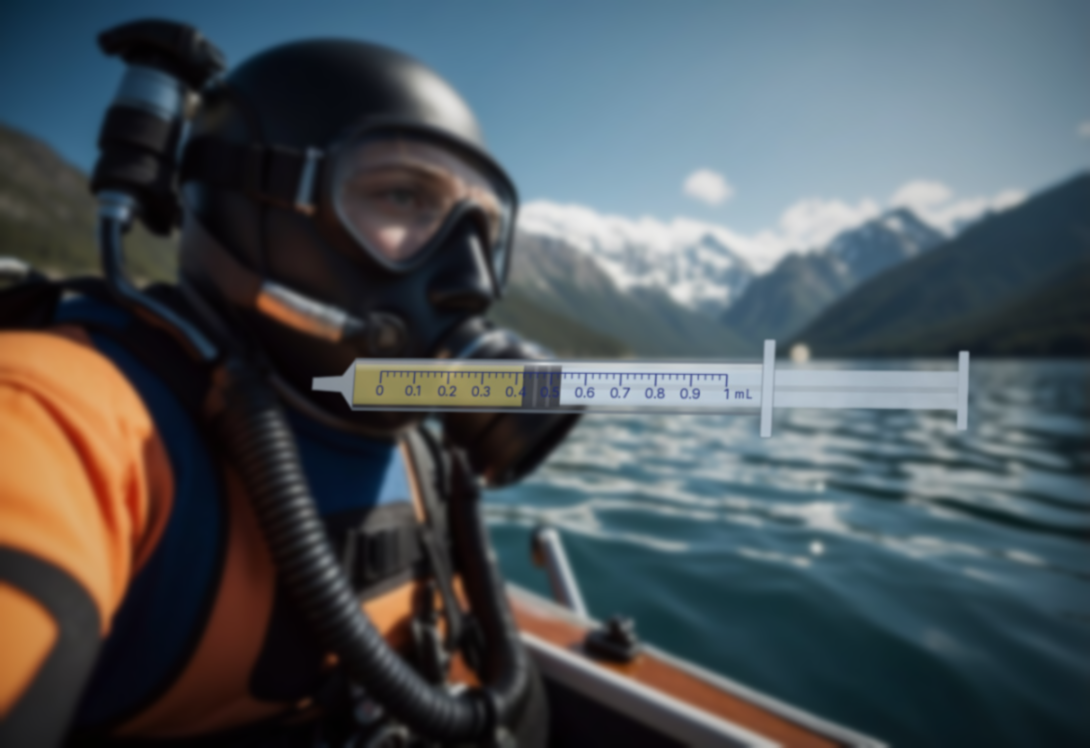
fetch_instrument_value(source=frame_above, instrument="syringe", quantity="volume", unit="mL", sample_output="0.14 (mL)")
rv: 0.42 (mL)
